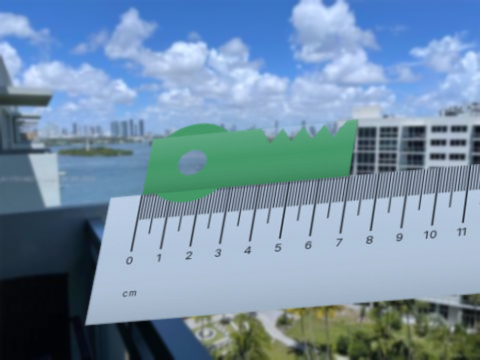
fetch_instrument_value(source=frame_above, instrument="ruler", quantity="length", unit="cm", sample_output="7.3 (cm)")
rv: 7 (cm)
